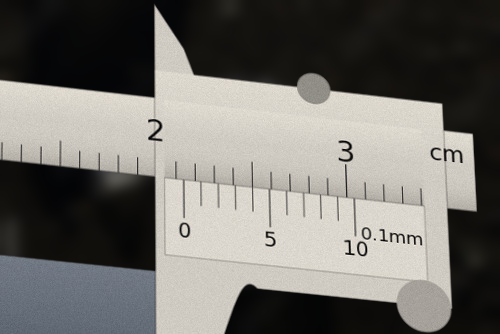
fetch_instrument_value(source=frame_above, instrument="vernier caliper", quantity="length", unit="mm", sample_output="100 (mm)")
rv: 21.4 (mm)
